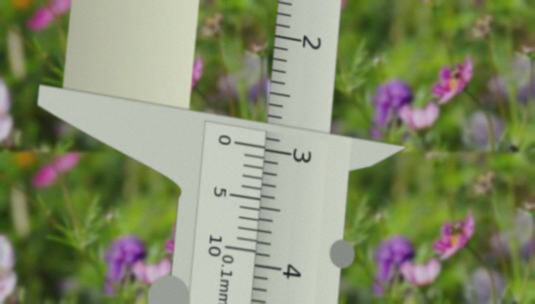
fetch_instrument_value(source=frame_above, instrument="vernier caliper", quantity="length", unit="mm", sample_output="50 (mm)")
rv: 29.8 (mm)
